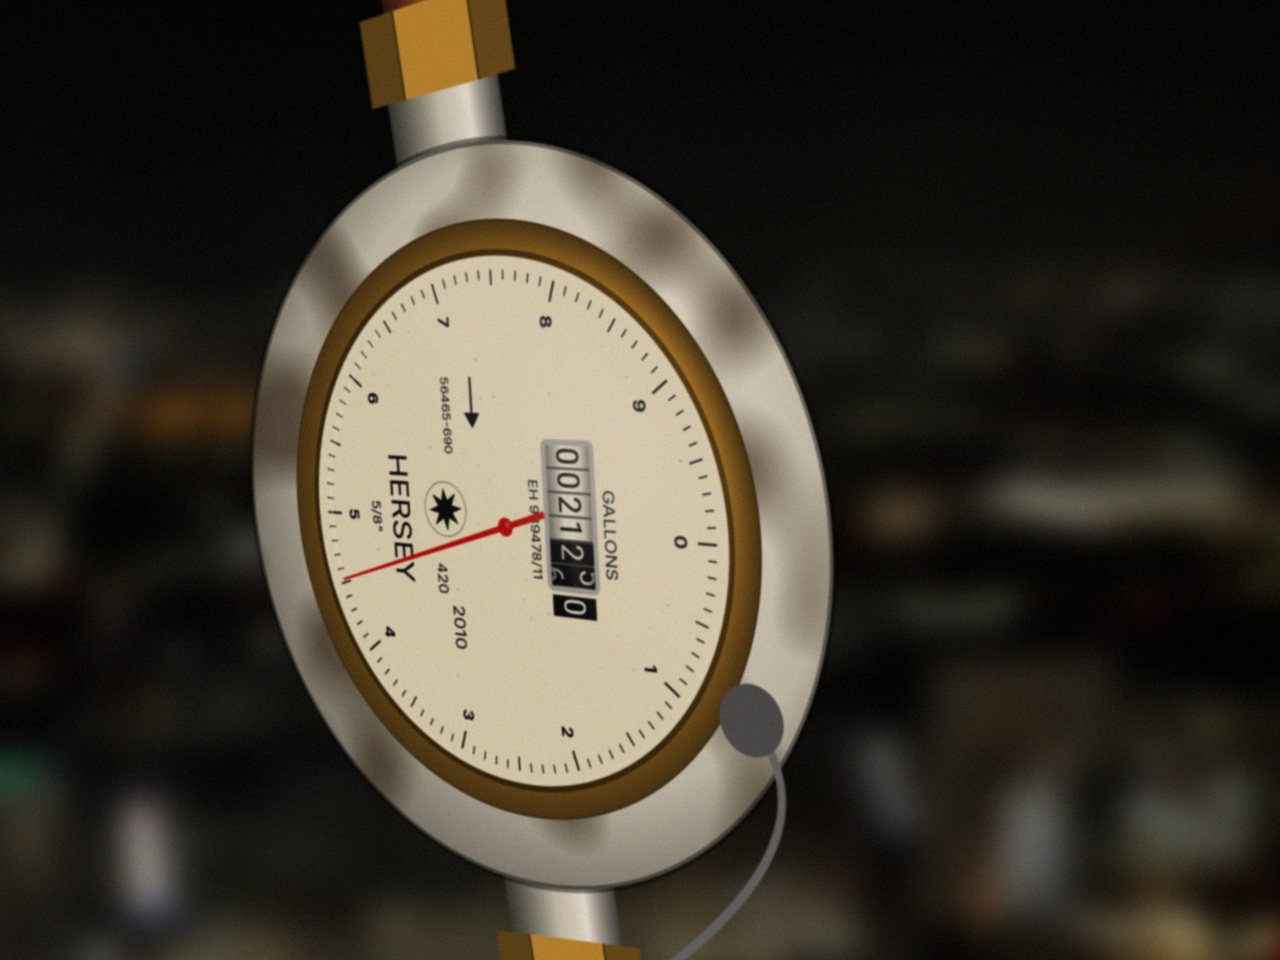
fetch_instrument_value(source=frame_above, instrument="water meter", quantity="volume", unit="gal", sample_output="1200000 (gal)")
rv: 21254.5 (gal)
